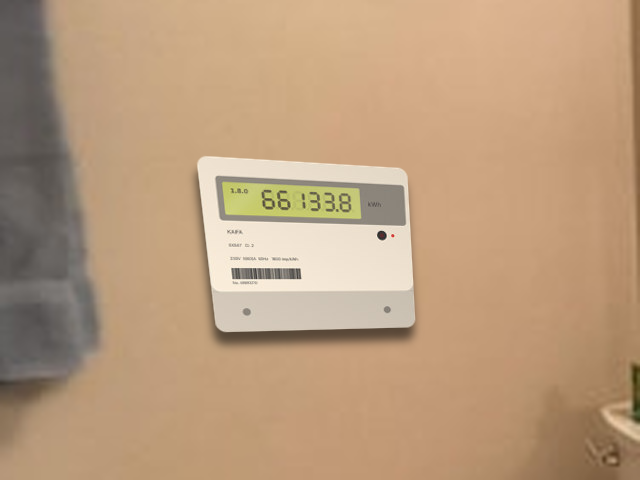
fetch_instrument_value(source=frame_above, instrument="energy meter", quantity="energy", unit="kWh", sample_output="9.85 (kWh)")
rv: 66133.8 (kWh)
